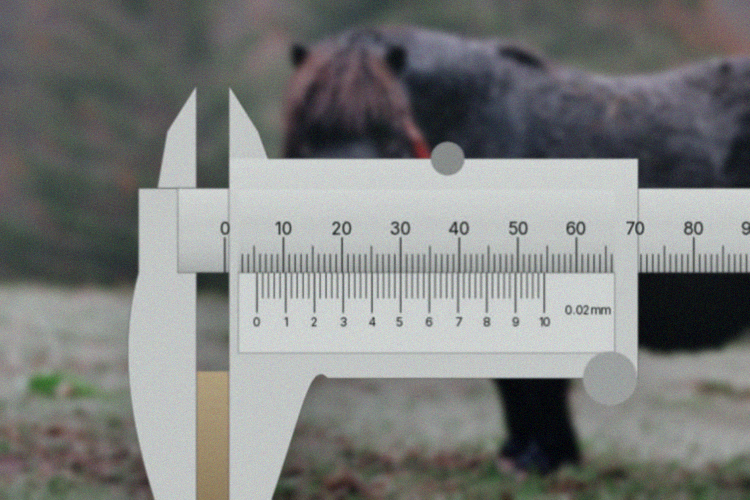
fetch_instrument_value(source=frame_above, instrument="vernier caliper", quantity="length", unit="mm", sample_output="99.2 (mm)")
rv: 5.5 (mm)
